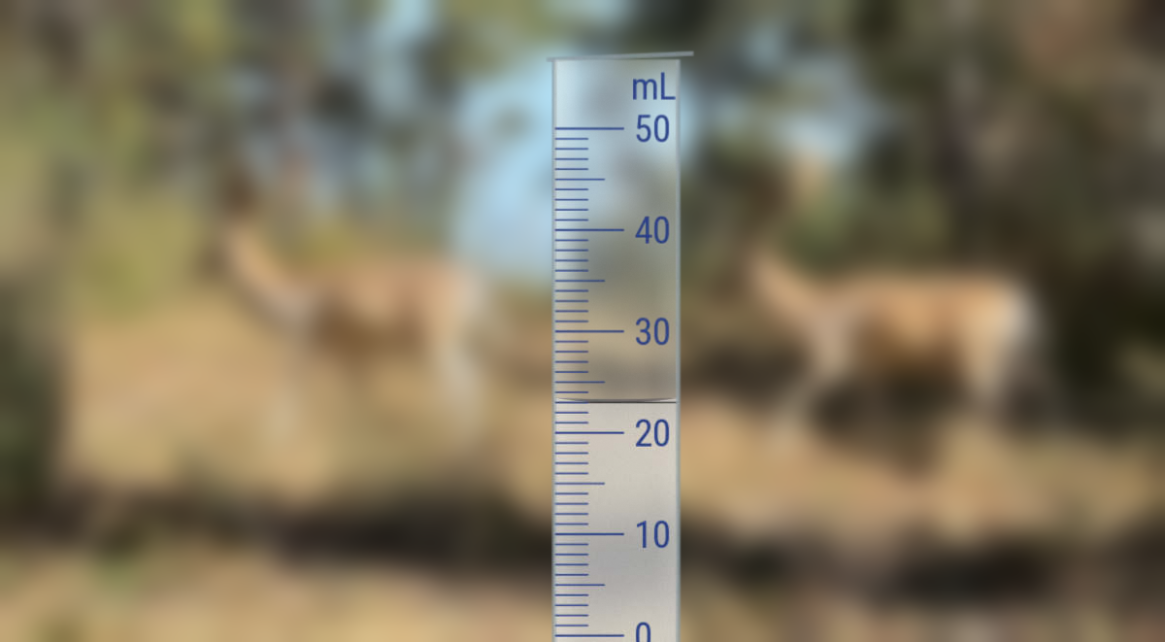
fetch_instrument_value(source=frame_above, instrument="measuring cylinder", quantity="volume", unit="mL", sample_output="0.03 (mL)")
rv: 23 (mL)
